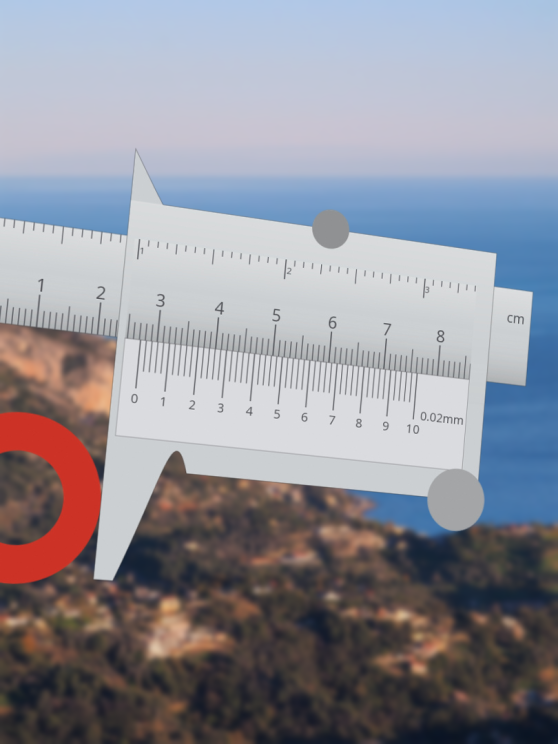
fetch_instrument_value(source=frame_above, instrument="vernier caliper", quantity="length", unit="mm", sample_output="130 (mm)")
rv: 27.2 (mm)
